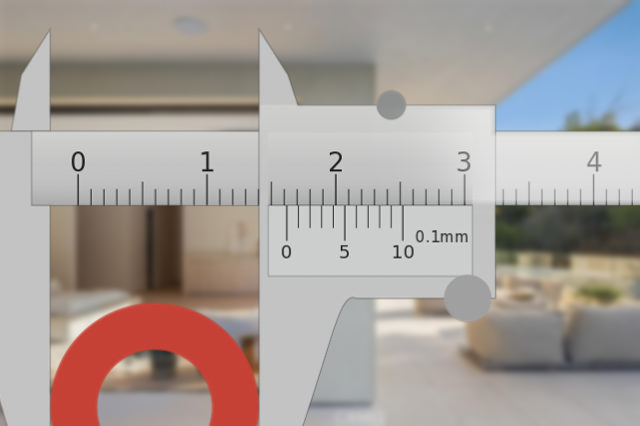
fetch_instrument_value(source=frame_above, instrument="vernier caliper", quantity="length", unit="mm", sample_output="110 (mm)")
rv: 16.2 (mm)
